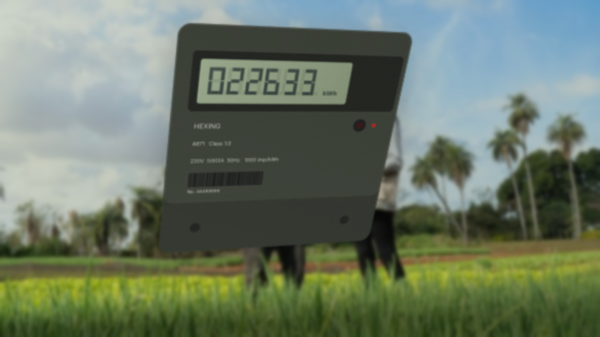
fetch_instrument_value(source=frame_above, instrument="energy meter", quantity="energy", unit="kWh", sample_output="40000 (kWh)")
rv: 22633 (kWh)
